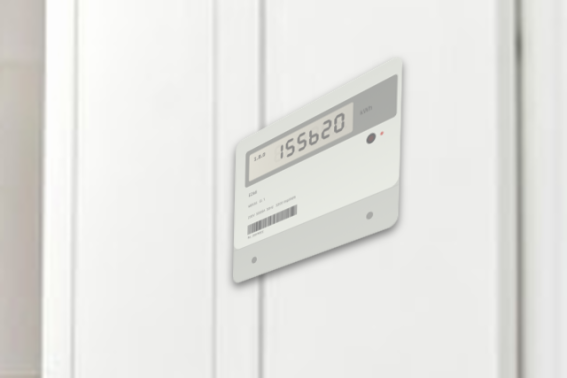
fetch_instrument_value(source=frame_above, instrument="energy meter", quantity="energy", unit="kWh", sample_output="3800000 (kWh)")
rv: 155620 (kWh)
